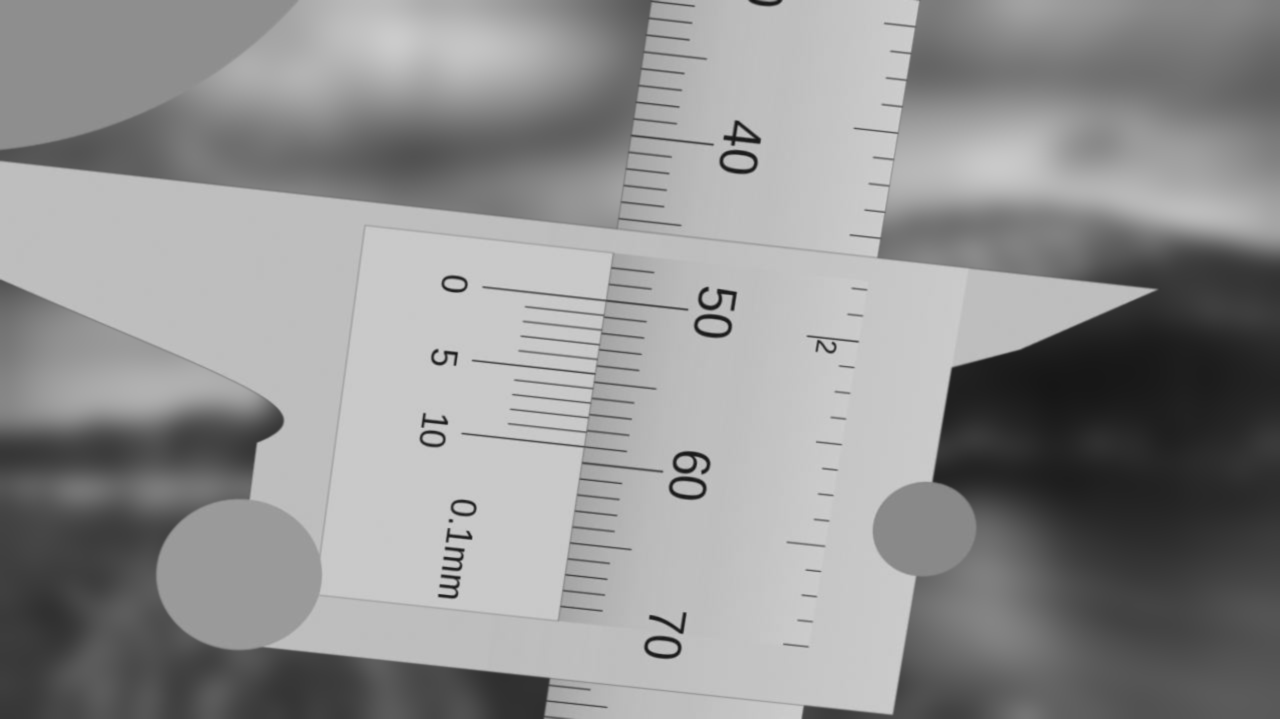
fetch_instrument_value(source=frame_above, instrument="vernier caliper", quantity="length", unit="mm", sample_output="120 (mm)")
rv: 50.0 (mm)
